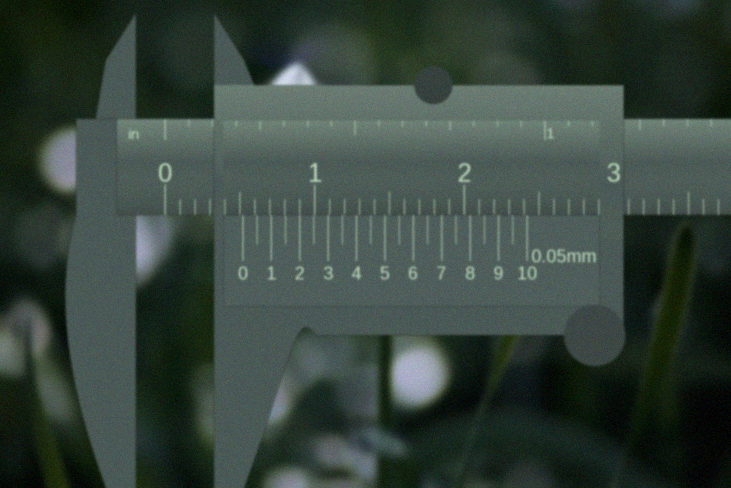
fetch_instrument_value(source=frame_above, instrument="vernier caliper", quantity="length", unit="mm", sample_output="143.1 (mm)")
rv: 5.2 (mm)
